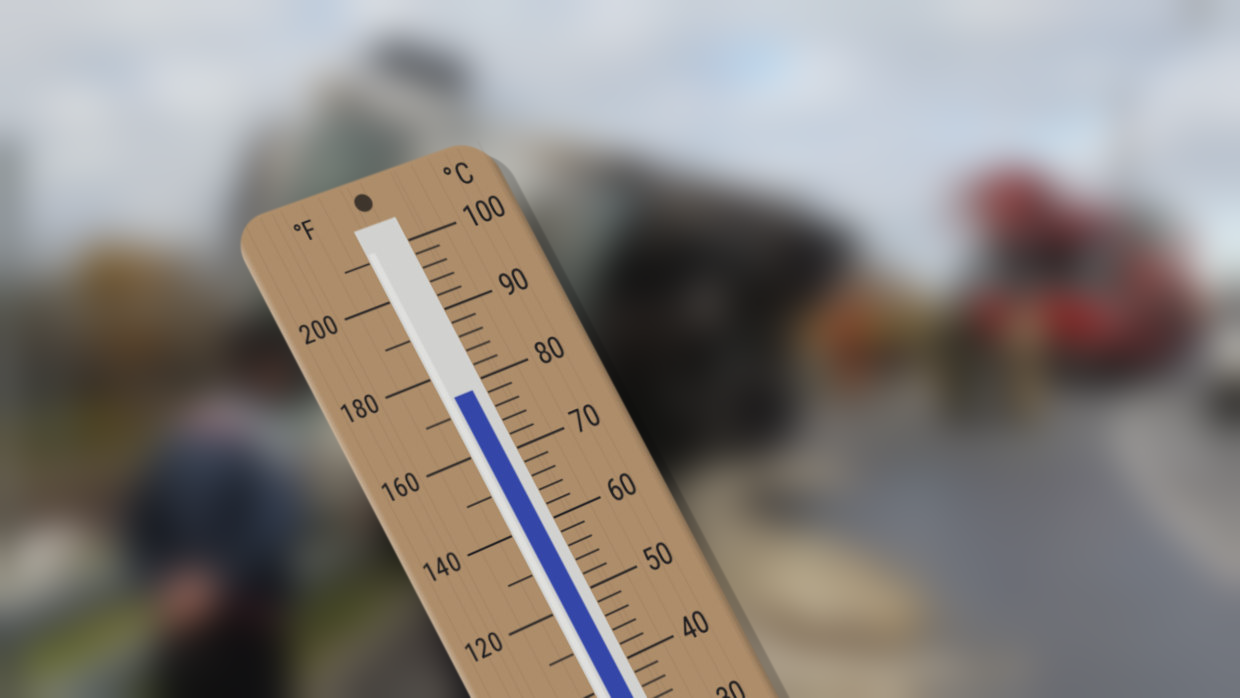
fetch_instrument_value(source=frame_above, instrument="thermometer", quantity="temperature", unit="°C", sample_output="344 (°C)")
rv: 79 (°C)
